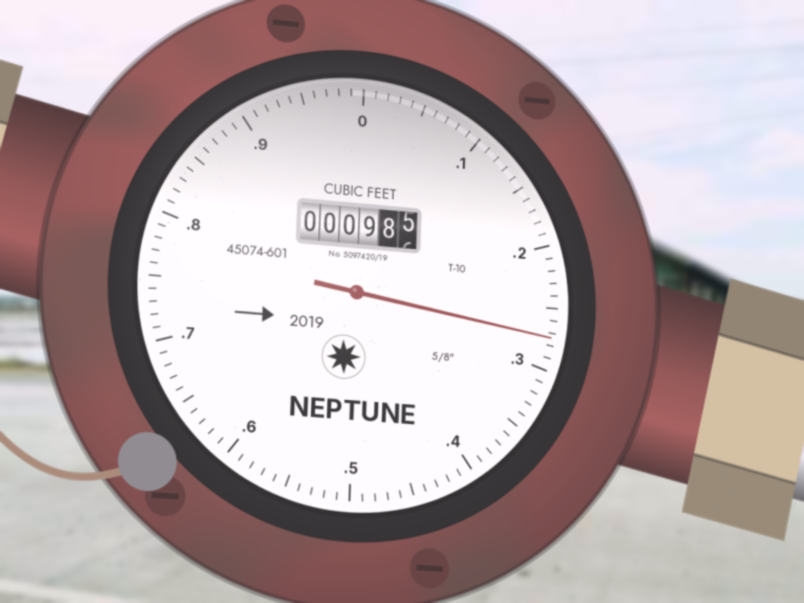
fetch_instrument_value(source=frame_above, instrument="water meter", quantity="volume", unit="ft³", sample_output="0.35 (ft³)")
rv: 985.27 (ft³)
